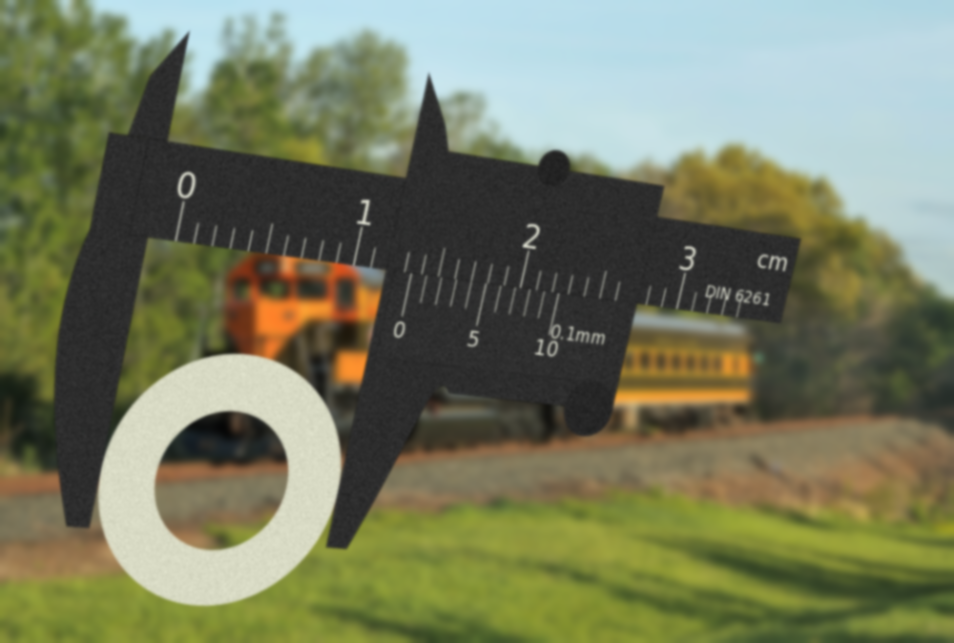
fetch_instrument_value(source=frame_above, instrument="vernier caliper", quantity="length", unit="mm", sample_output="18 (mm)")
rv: 13.4 (mm)
